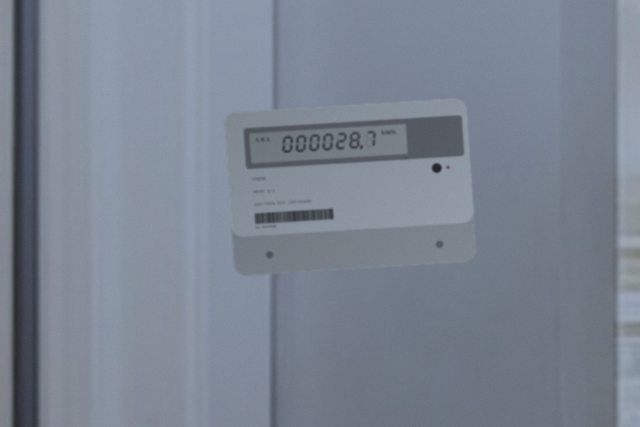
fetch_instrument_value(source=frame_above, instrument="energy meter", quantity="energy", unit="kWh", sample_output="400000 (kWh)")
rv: 28.7 (kWh)
